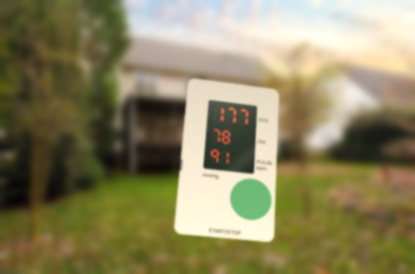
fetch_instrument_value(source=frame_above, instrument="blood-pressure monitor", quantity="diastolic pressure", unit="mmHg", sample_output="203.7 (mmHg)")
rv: 78 (mmHg)
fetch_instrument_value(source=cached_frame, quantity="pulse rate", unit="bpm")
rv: 91 (bpm)
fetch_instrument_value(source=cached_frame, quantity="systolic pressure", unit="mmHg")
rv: 177 (mmHg)
